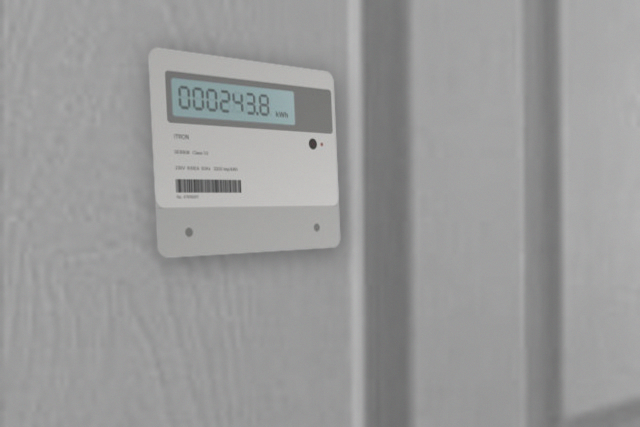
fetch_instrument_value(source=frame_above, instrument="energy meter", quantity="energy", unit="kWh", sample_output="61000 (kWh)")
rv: 243.8 (kWh)
